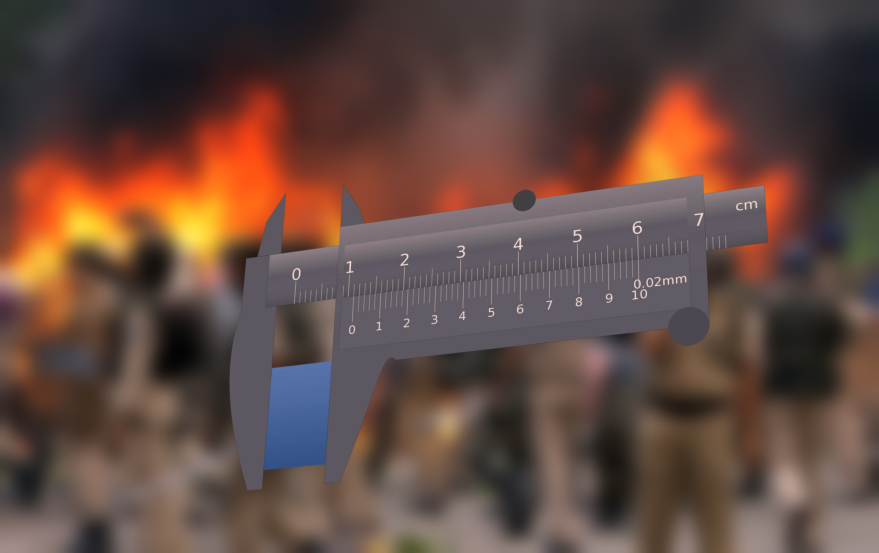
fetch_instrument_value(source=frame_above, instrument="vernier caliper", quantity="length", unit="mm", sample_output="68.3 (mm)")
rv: 11.0 (mm)
